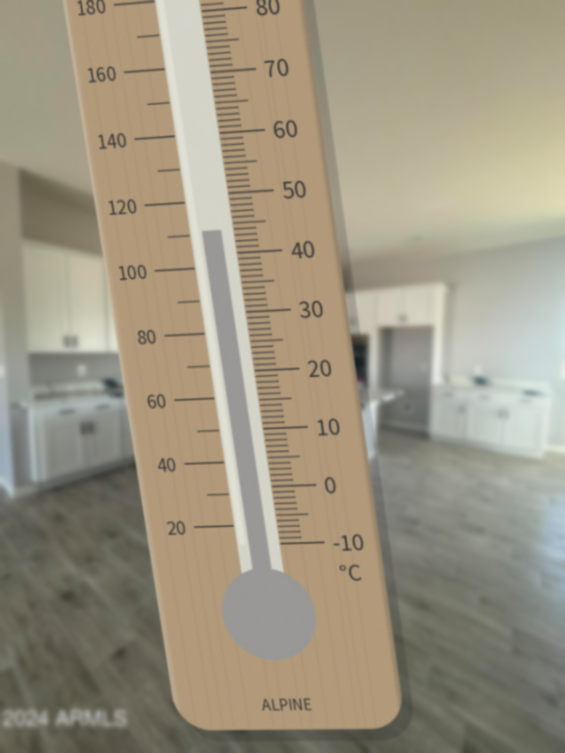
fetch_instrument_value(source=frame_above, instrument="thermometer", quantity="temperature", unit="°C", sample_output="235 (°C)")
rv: 44 (°C)
